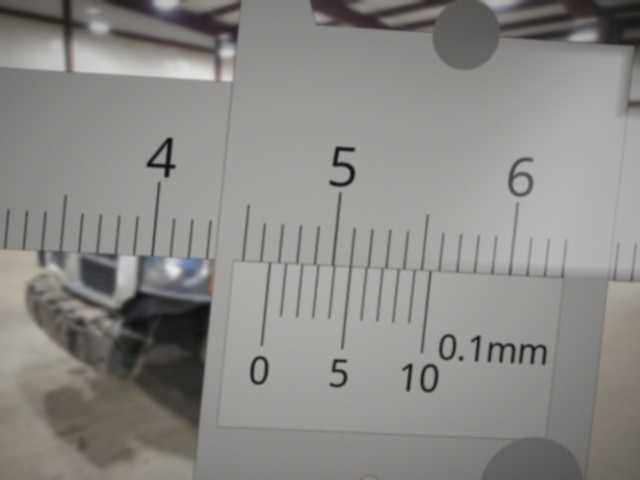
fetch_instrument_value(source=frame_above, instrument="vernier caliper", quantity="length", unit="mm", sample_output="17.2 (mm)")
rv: 46.5 (mm)
